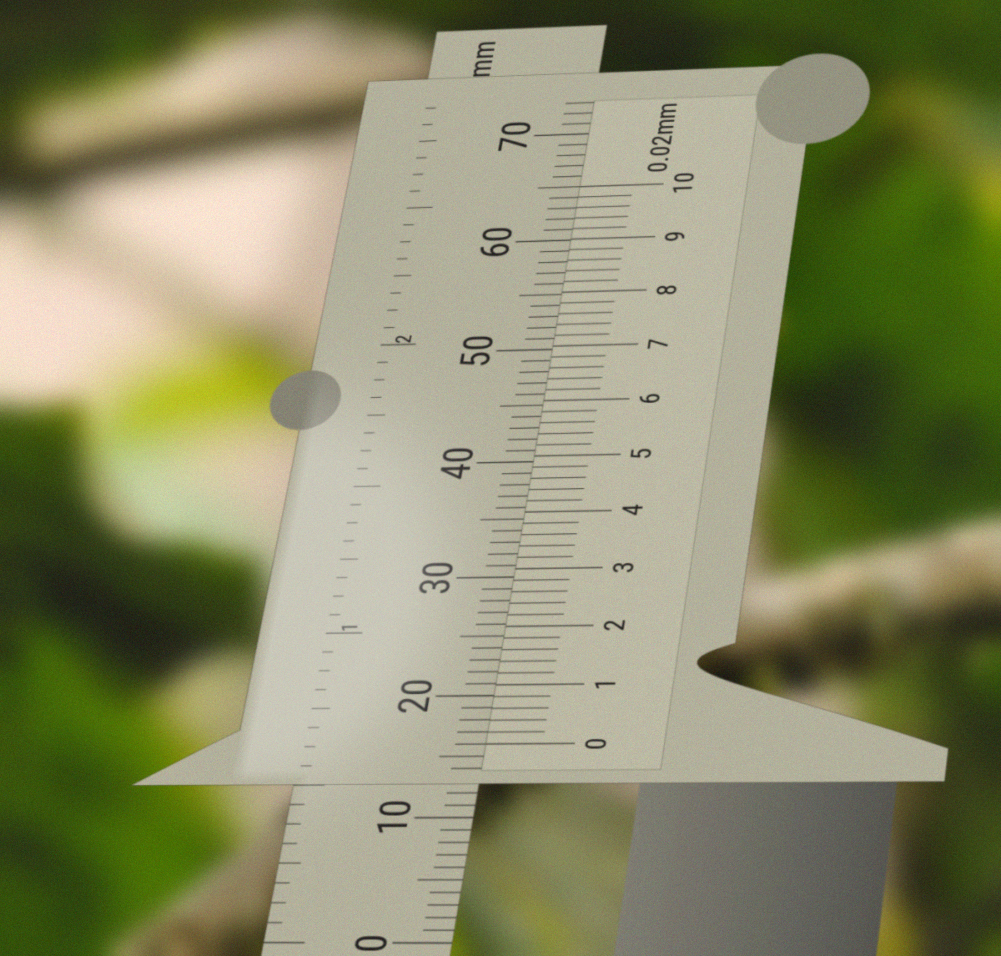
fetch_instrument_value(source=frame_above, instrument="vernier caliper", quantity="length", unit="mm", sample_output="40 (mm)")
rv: 16.0 (mm)
